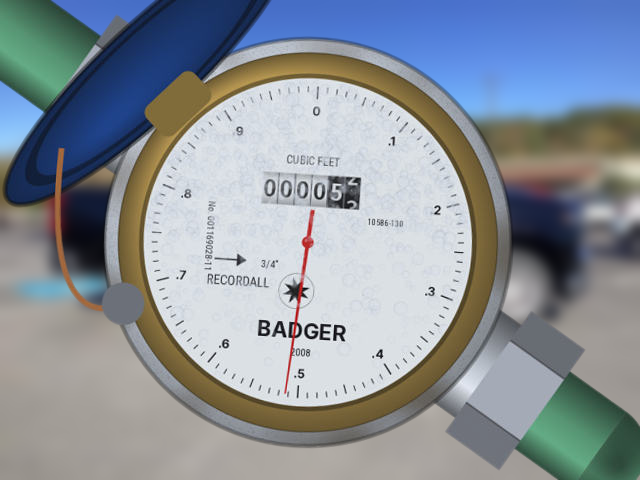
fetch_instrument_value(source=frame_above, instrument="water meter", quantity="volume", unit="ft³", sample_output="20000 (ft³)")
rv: 52.51 (ft³)
